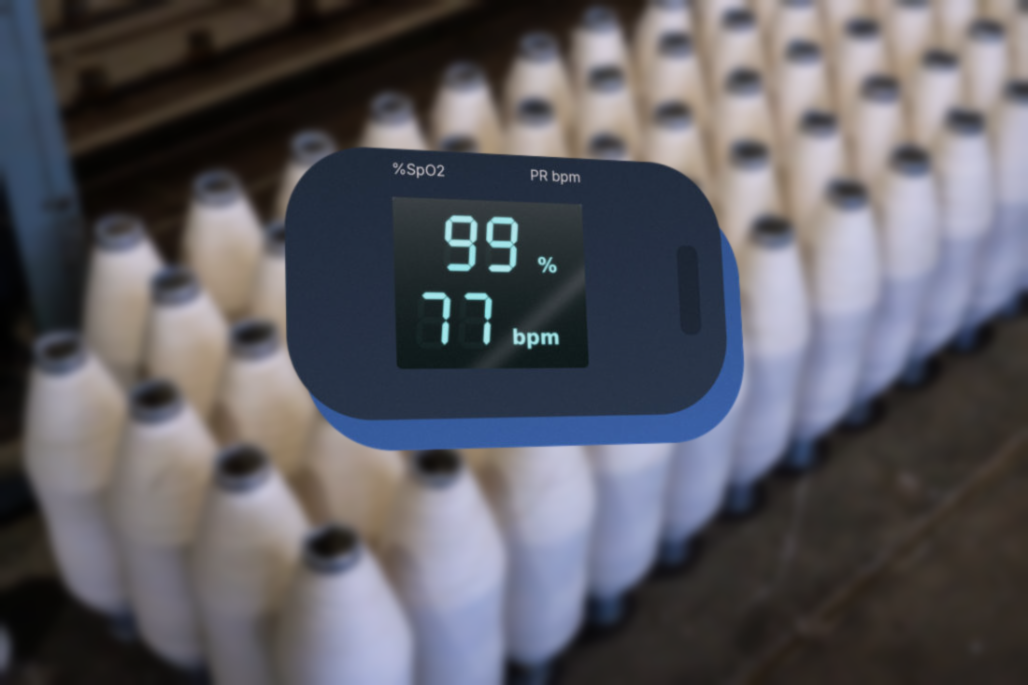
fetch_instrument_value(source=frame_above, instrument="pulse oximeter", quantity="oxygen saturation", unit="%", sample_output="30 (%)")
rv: 99 (%)
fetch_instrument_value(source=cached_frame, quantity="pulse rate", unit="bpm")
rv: 77 (bpm)
